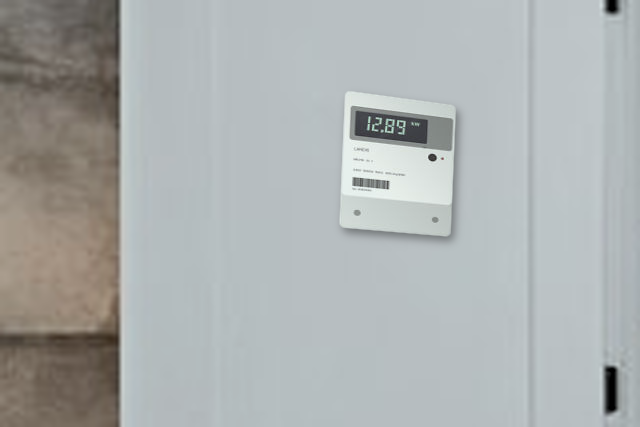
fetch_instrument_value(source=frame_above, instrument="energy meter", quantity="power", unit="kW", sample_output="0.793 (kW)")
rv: 12.89 (kW)
